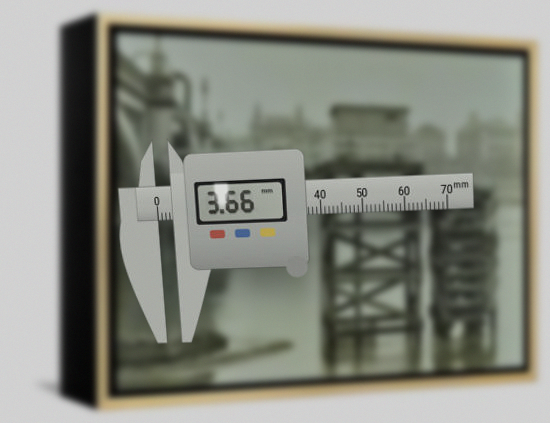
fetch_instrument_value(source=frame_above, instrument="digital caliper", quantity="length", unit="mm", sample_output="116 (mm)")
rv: 3.66 (mm)
